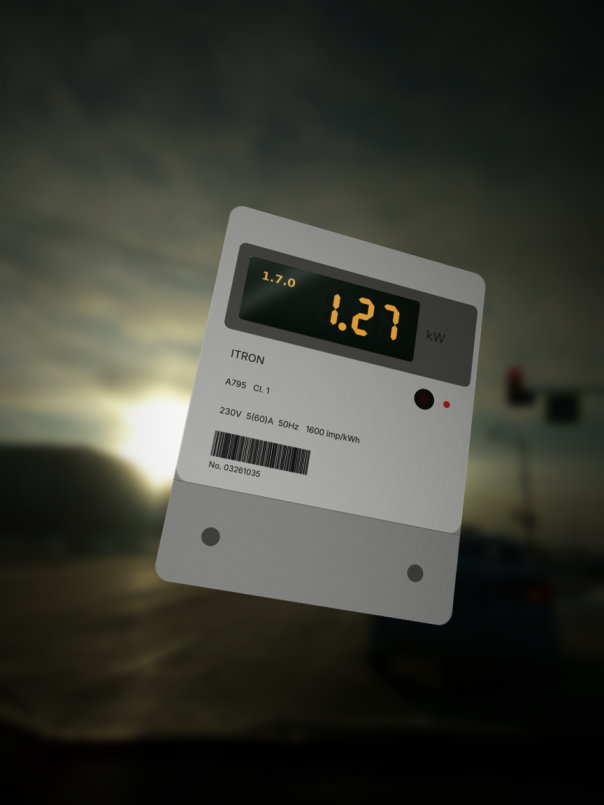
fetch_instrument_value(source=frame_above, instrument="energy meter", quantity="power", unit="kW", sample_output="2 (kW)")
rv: 1.27 (kW)
